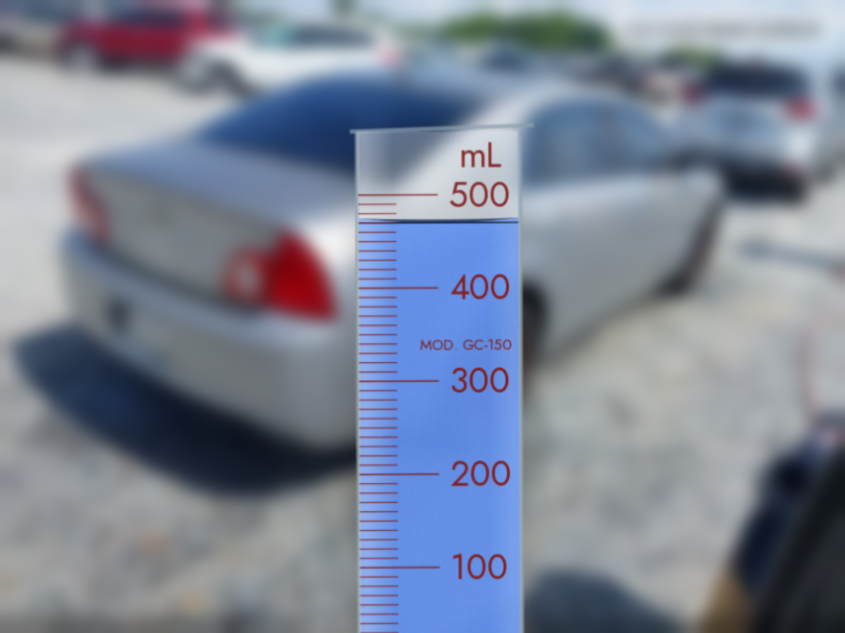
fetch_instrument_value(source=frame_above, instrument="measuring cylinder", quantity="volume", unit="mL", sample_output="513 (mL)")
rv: 470 (mL)
